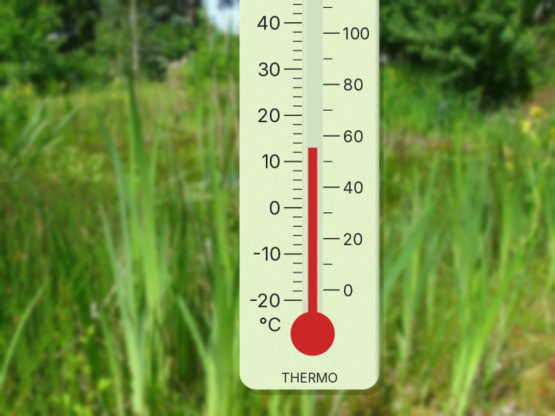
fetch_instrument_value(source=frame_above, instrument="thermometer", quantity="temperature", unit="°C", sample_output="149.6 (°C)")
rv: 13 (°C)
